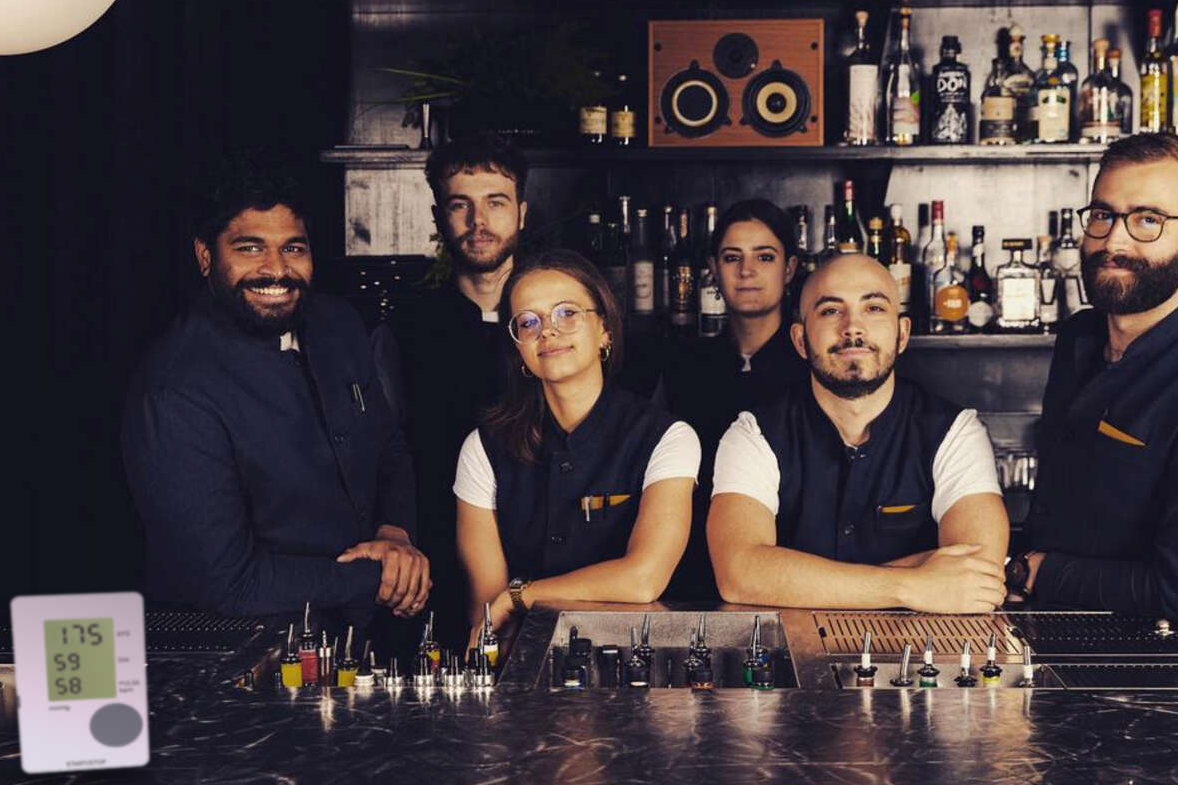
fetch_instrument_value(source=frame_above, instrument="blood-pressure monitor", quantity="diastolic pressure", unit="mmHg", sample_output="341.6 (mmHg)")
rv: 59 (mmHg)
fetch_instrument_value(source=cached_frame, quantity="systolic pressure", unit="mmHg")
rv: 175 (mmHg)
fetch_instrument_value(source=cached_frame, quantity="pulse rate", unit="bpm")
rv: 58 (bpm)
